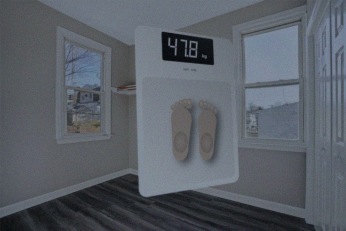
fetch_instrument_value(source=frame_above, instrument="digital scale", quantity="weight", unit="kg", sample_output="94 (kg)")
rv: 47.8 (kg)
